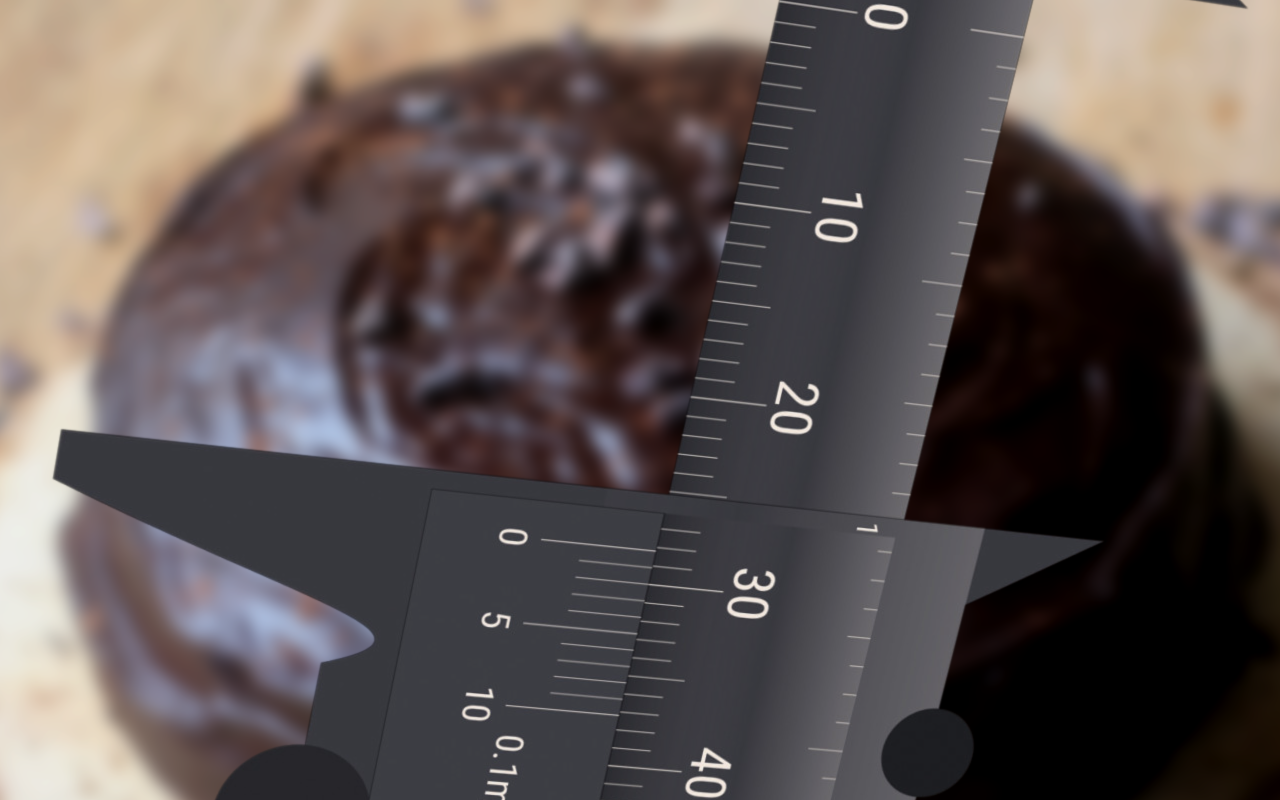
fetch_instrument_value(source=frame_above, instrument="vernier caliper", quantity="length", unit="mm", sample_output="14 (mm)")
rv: 28.2 (mm)
